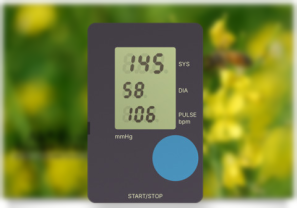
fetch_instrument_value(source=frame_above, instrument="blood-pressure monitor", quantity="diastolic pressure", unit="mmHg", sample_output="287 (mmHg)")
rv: 58 (mmHg)
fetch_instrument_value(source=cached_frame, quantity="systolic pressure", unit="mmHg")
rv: 145 (mmHg)
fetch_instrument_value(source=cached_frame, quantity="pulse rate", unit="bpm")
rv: 106 (bpm)
